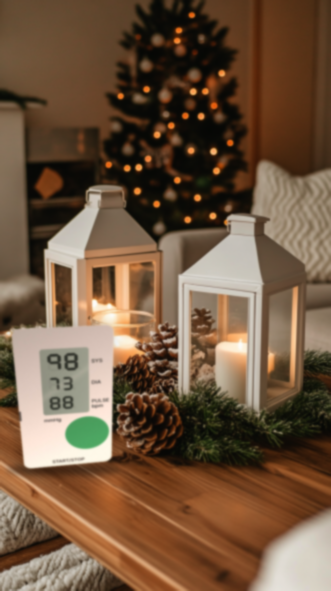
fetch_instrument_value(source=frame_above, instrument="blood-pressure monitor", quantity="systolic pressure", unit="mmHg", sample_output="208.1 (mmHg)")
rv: 98 (mmHg)
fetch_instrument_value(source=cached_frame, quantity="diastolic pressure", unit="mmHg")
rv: 73 (mmHg)
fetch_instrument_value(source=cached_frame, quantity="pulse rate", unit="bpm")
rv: 88 (bpm)
